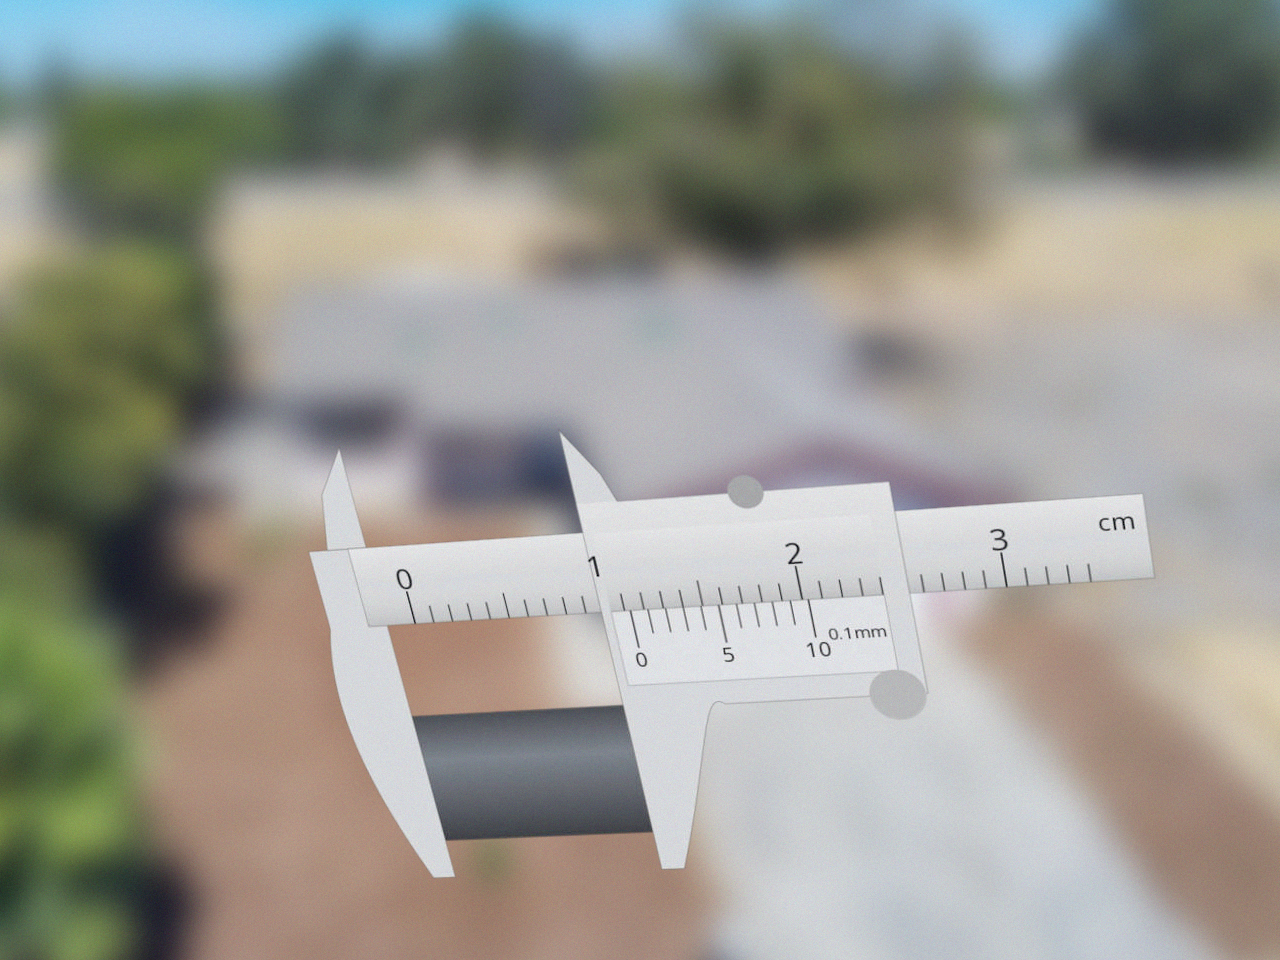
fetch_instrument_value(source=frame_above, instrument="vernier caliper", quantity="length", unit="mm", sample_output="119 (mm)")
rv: 11.3 (mm)
